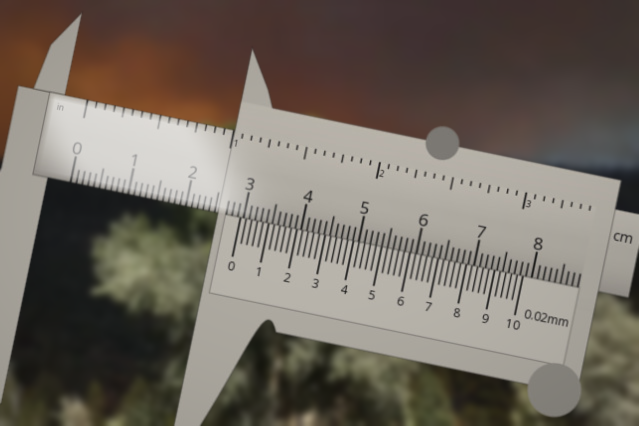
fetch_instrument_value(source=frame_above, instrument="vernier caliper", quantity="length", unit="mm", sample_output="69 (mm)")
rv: 29.5 (mm)
